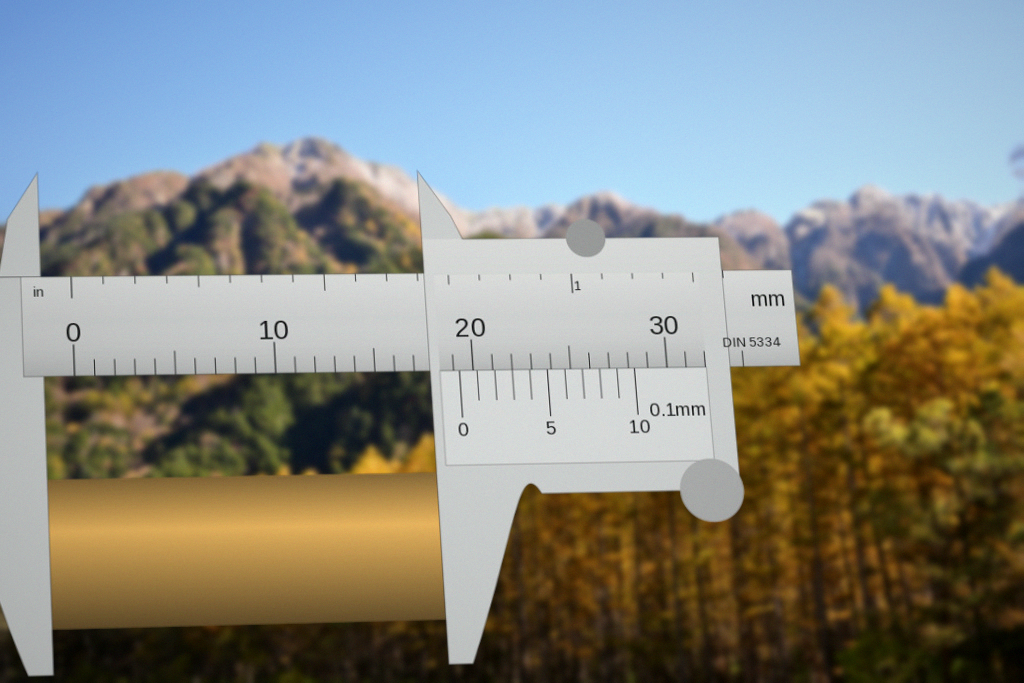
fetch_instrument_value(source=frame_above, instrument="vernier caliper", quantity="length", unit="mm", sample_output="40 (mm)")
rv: 19.3 (mm)
